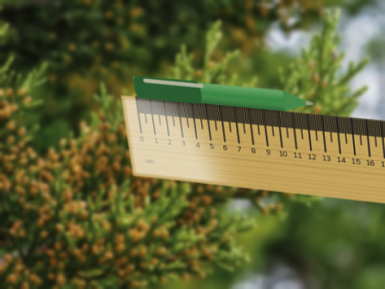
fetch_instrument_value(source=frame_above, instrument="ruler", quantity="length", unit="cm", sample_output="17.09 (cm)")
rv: 12.5 (cm)
